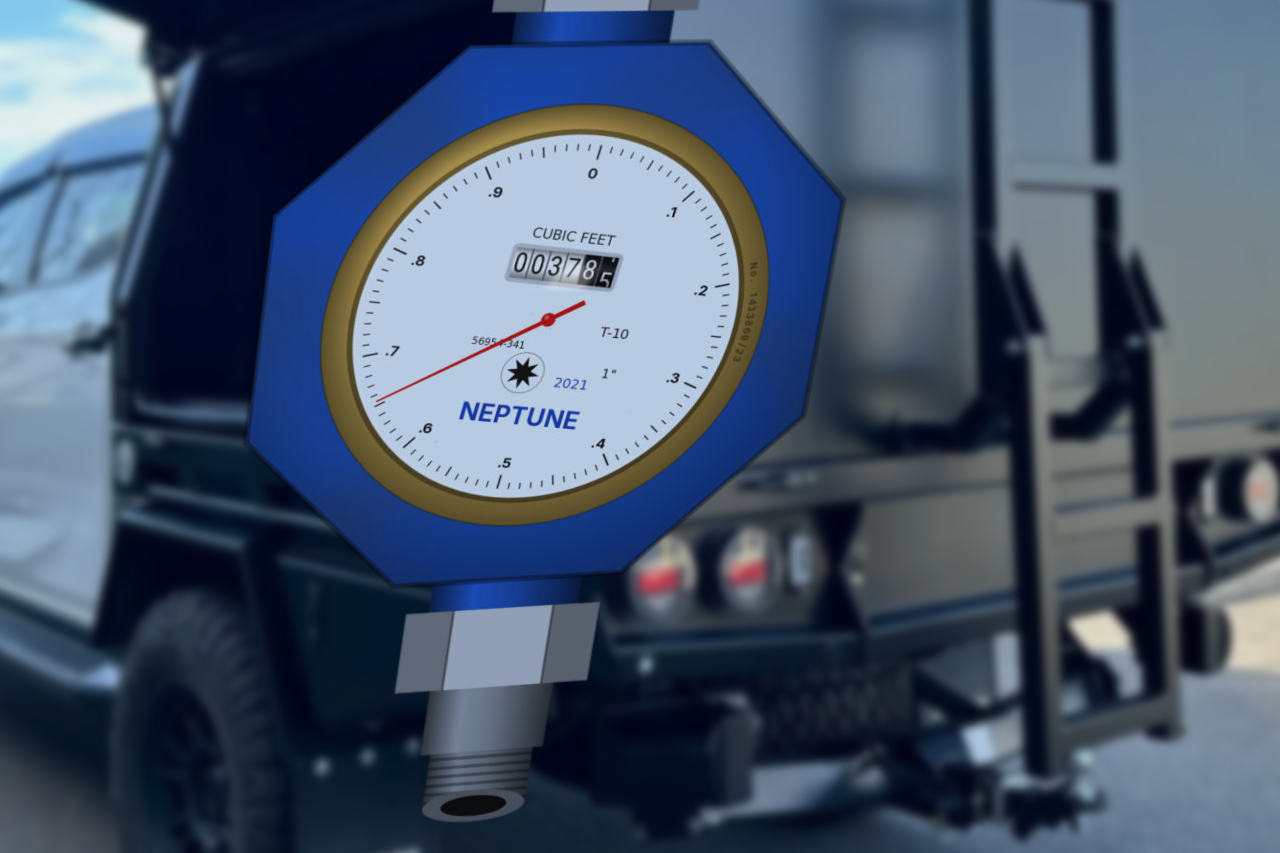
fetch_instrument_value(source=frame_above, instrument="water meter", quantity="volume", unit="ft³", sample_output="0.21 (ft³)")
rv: 3784.65 (ft³)
